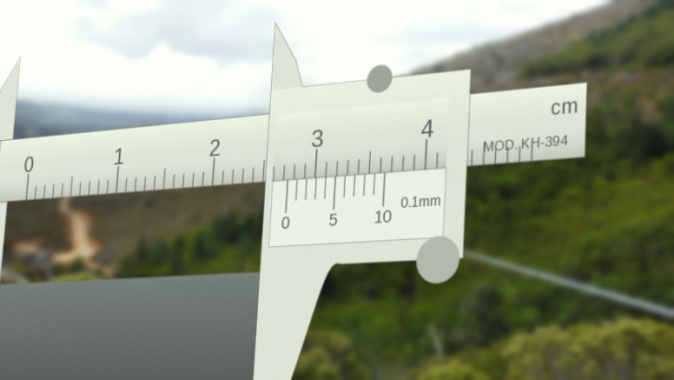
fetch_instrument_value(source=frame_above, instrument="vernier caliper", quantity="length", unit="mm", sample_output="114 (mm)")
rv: 27.4 (mm)
